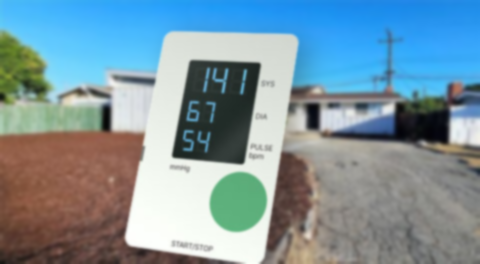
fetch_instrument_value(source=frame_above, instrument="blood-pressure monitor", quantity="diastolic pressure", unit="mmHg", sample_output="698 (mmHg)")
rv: 67 (mmHg)
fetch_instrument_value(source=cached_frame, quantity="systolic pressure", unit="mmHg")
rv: 141 (mmHg)
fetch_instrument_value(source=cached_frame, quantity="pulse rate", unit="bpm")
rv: 54 (bpm)
